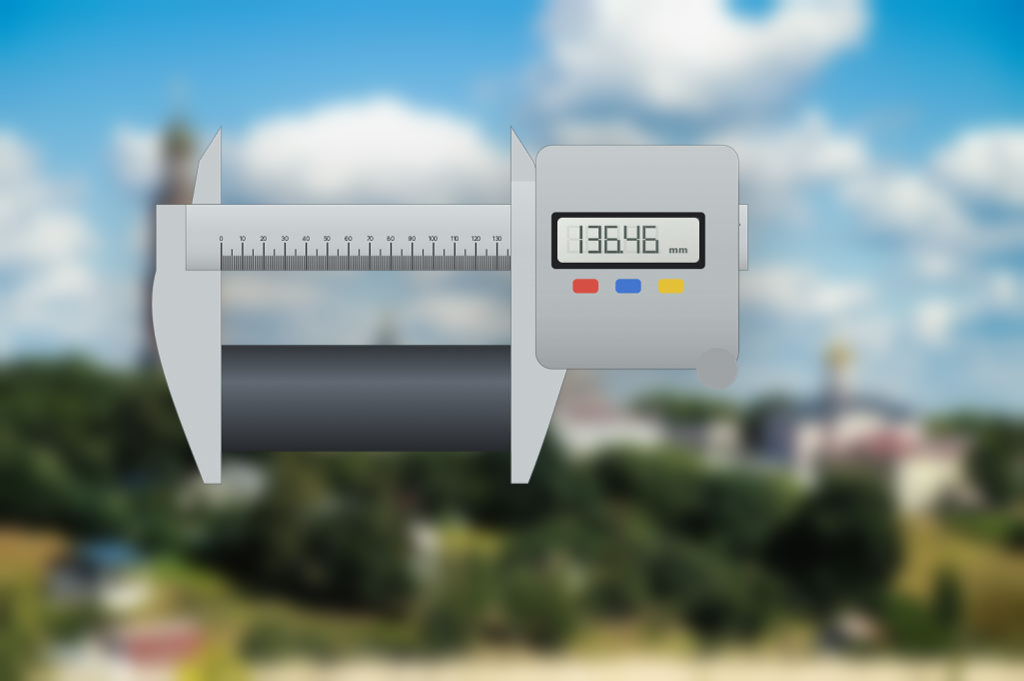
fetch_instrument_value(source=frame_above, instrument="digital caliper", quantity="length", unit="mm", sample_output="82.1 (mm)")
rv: 136.46 (mm)
